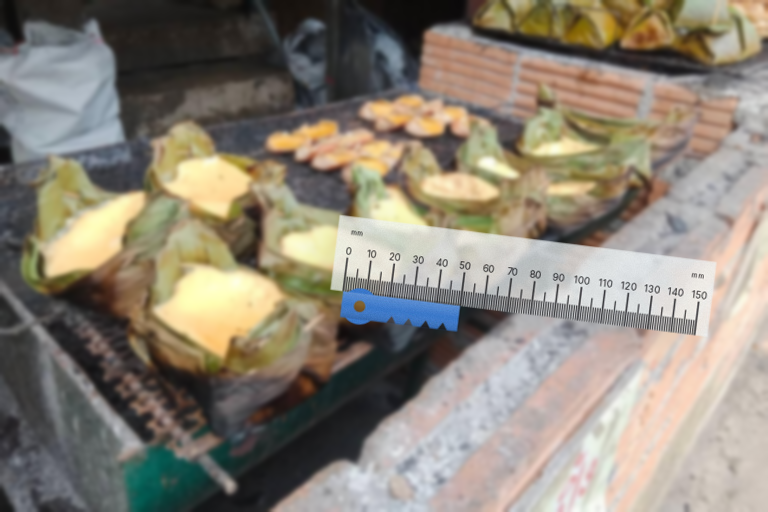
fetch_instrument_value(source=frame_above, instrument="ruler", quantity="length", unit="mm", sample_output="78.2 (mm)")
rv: 50 (mm)
